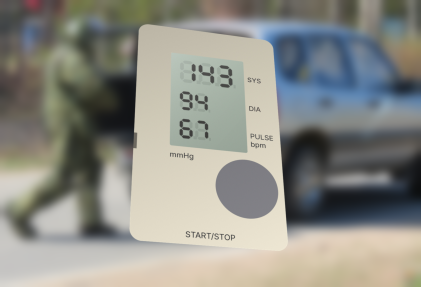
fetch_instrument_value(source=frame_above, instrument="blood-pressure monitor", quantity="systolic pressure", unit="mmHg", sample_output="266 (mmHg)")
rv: 143 (mmHg)
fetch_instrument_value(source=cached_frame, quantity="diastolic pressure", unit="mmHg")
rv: 94 (mmHg)
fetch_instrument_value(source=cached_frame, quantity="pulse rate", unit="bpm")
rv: 67 (bpm)
